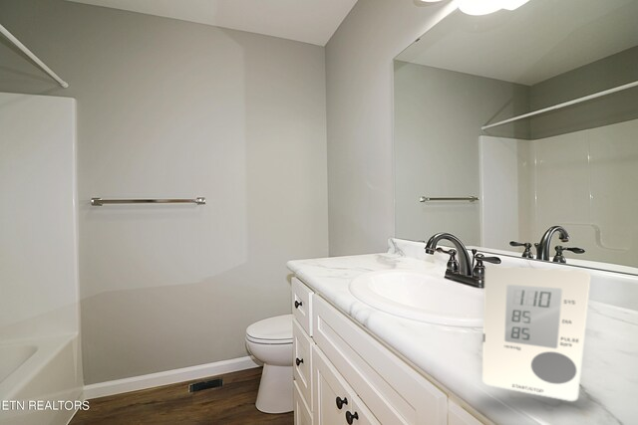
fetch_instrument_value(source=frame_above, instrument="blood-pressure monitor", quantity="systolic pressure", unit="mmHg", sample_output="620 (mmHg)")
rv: 110 (mmHg)
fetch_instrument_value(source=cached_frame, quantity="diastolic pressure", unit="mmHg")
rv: 85 (mmHg)
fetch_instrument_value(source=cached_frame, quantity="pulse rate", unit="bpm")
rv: 85 (bpm)
